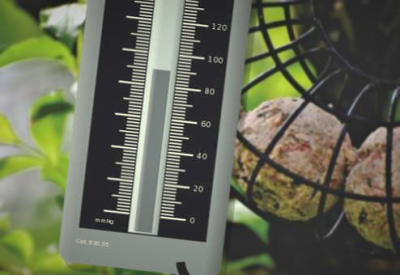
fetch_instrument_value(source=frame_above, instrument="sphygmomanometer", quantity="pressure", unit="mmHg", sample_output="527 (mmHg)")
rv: 90 (mmHg)
